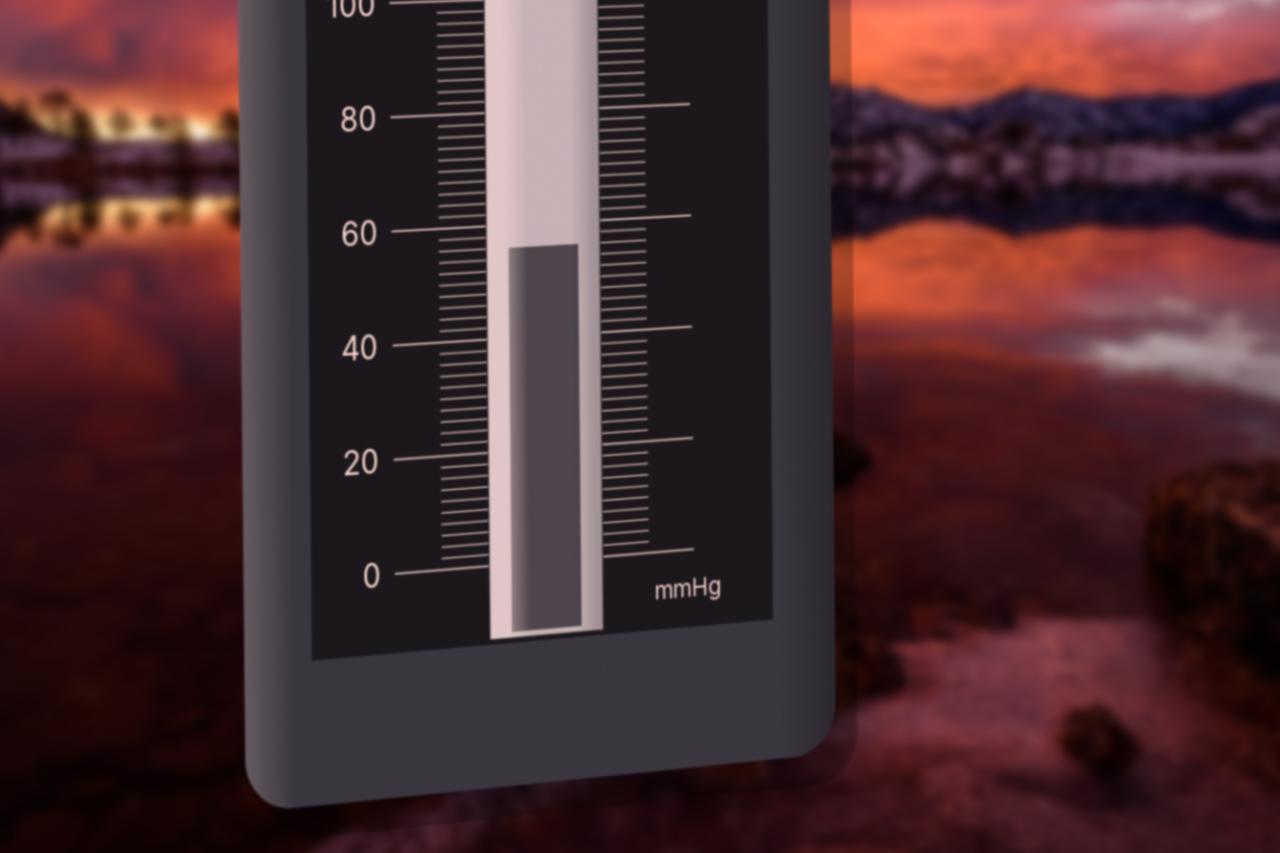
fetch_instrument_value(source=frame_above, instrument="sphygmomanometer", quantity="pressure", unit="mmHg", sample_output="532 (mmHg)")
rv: 56 (mmHg)
